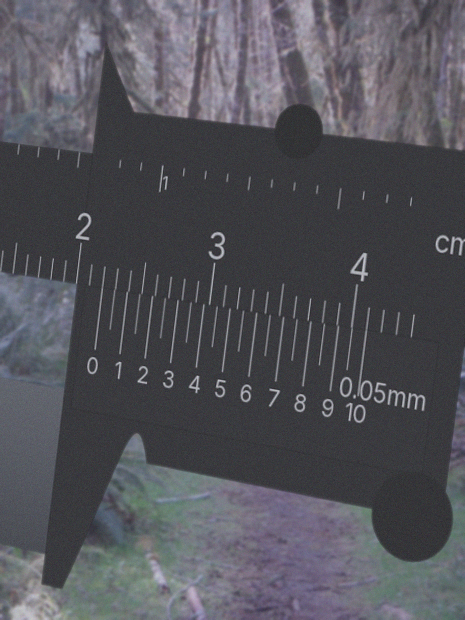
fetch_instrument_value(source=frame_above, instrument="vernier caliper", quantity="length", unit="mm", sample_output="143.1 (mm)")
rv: 22.0 (mm)
